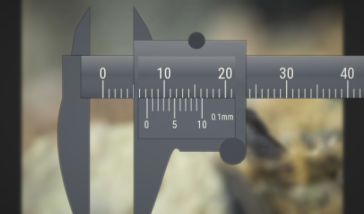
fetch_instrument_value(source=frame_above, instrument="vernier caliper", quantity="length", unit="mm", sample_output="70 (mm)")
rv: 7.2 (mm)
